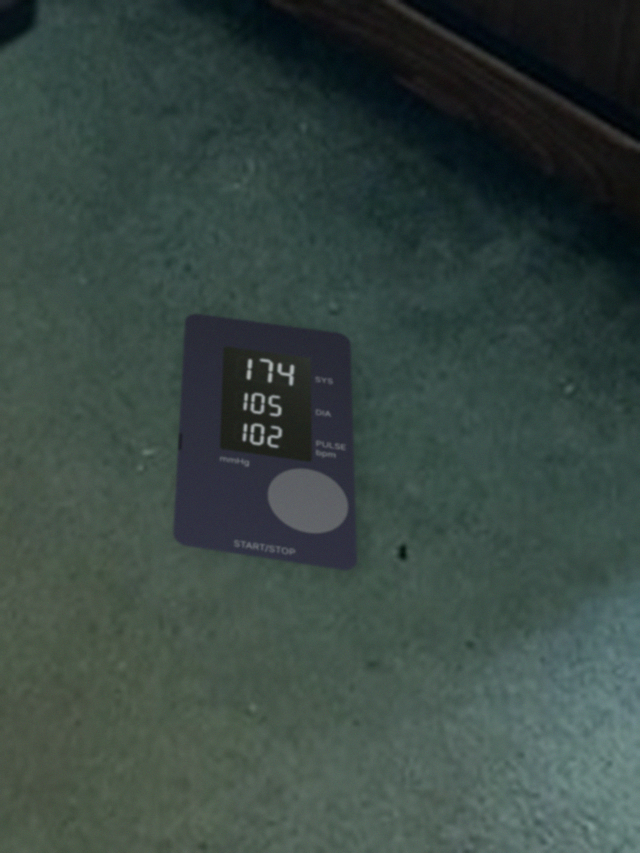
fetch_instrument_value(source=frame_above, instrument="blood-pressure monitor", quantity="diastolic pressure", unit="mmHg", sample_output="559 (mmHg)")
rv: 105 (mmHg)
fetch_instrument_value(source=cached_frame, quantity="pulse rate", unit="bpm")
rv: 102 (bpm)
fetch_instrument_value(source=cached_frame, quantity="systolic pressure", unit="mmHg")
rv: 174 (mmHg)
